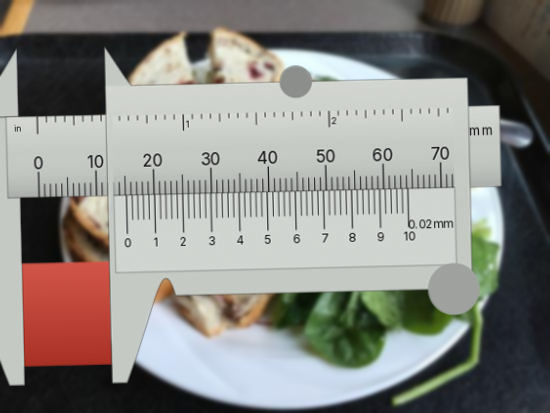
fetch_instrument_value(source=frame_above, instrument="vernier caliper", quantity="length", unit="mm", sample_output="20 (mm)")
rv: 15.2 (mm)
